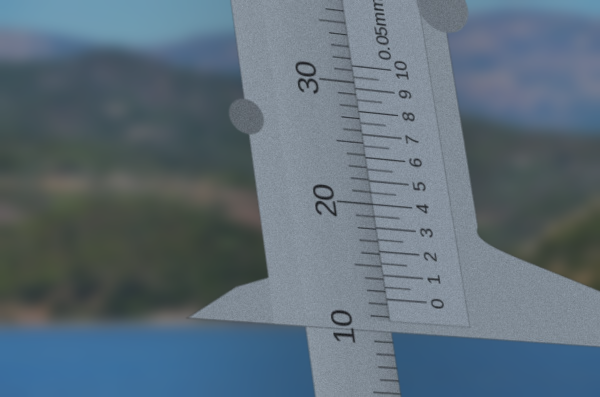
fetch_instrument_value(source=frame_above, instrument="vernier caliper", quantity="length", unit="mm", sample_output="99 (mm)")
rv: 12.4 (mm)
